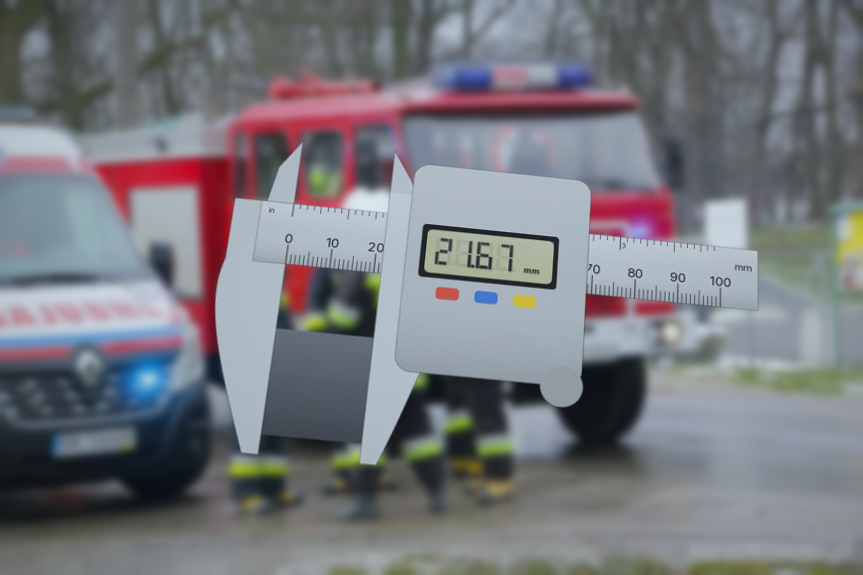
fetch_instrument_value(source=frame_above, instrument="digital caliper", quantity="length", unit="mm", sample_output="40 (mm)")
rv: 21.67 (mm)
